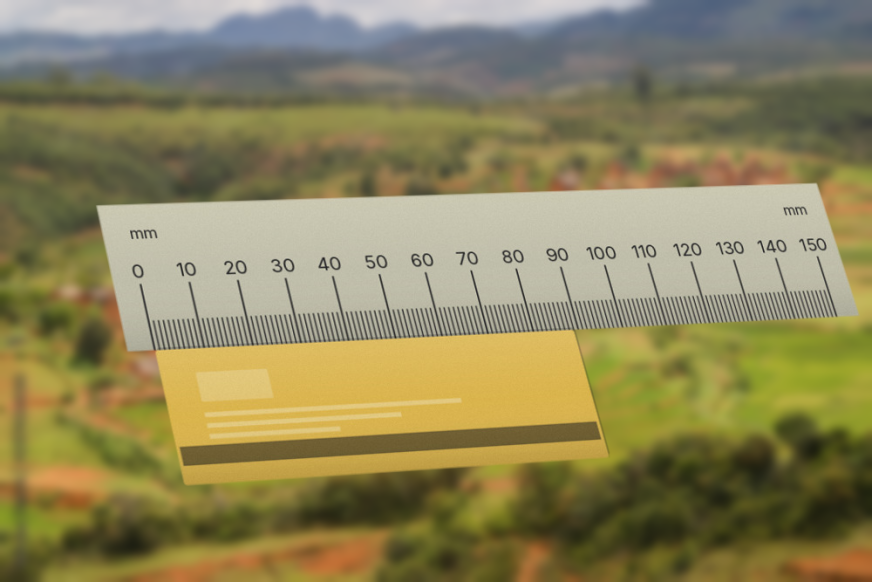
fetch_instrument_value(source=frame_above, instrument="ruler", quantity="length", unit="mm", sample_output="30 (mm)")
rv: 89 (mm)
